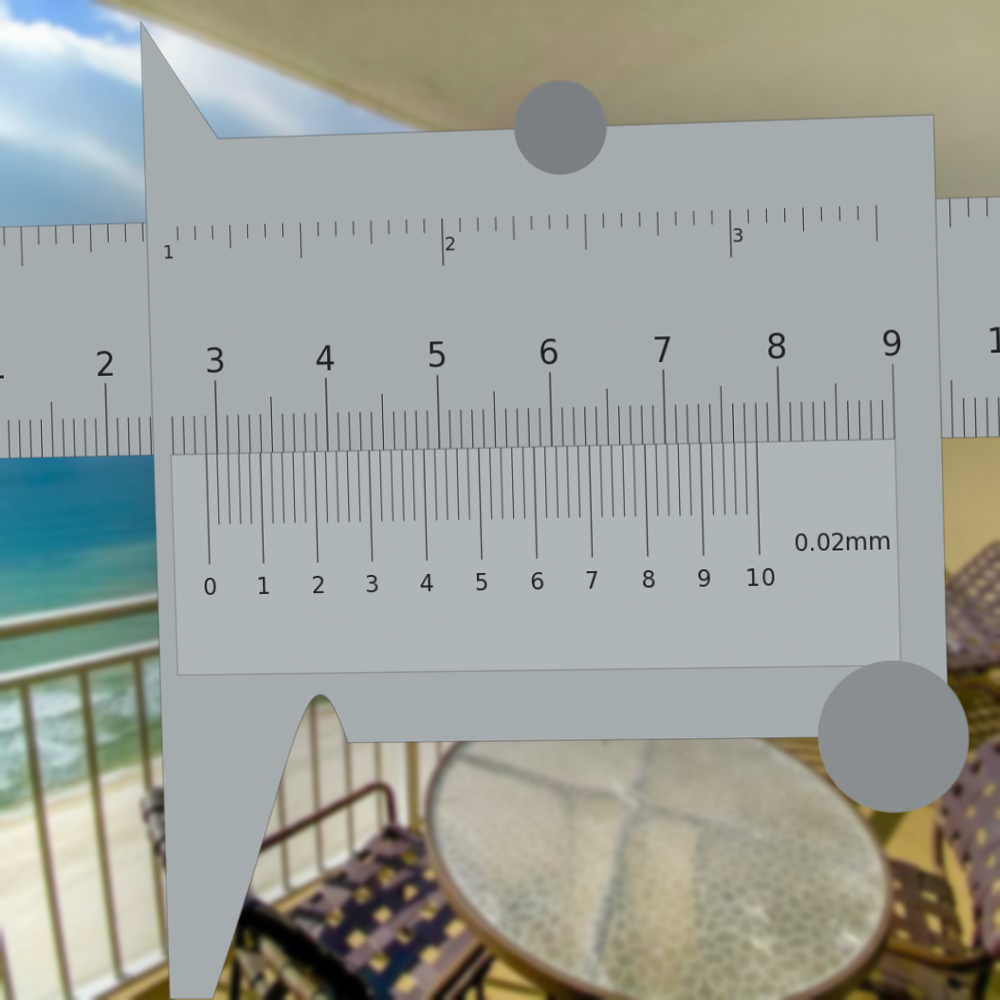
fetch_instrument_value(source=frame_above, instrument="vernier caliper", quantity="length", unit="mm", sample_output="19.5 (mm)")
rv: 29.0 (mm)
